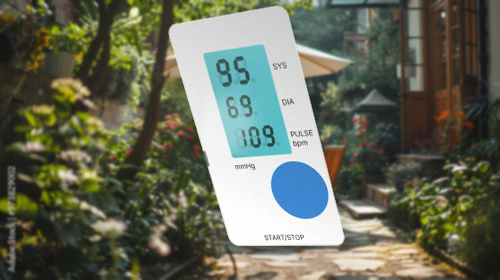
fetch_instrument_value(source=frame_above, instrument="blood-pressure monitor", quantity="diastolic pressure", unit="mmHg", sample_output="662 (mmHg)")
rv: 69 (mmHg)
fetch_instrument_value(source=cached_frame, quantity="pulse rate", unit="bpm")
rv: 109 (bpm)
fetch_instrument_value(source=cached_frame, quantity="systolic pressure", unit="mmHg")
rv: 95 (mmHg)
